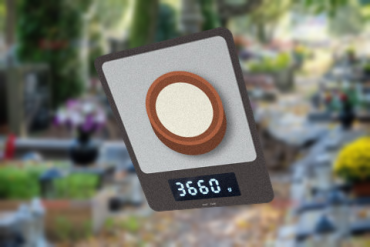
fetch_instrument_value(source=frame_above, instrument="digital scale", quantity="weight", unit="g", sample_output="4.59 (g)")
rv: 3660 (g)
